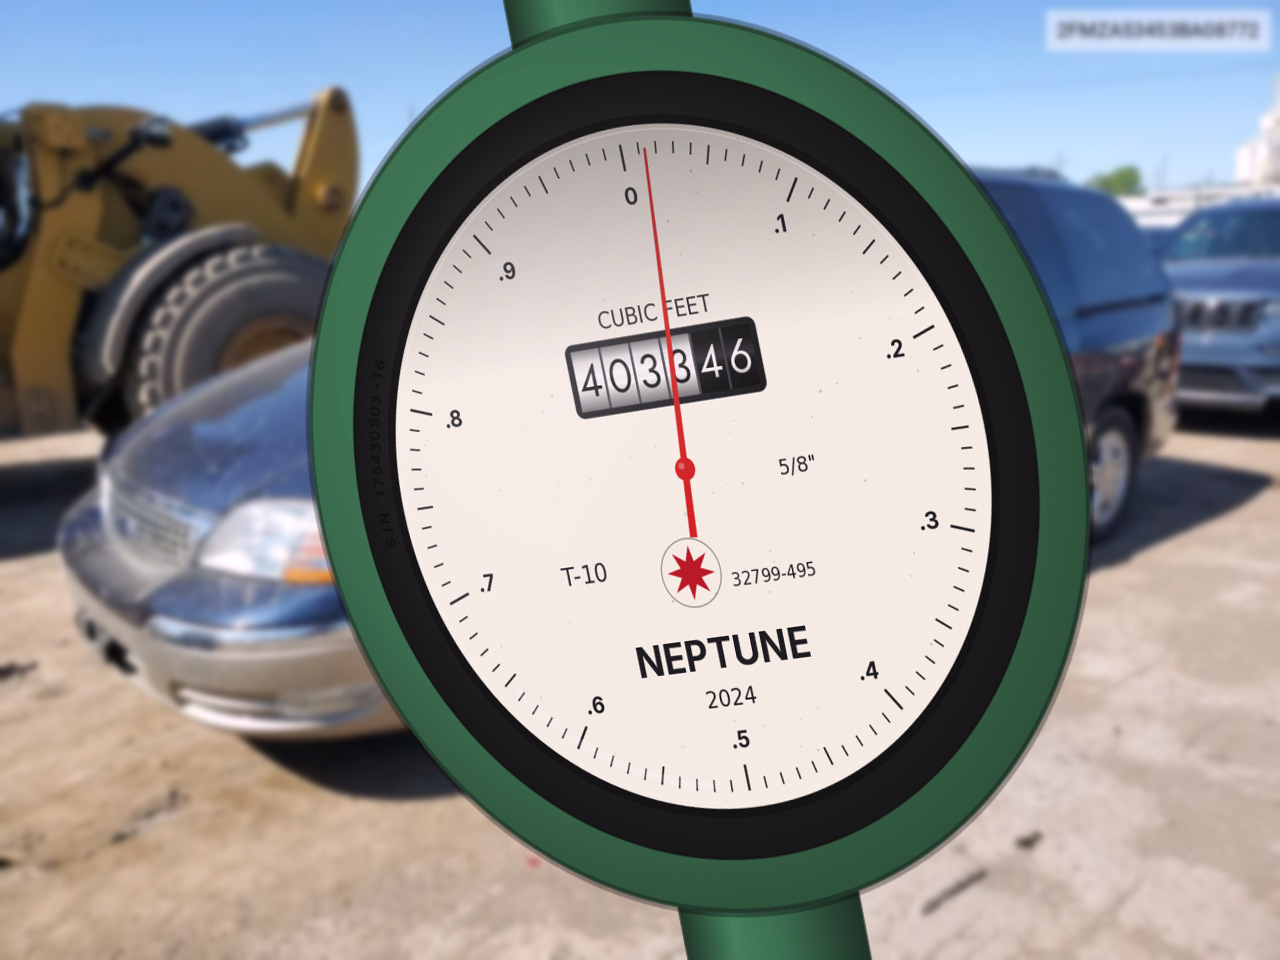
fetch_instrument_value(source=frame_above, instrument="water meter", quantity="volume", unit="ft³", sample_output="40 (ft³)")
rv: 403346.01 (ft³)
